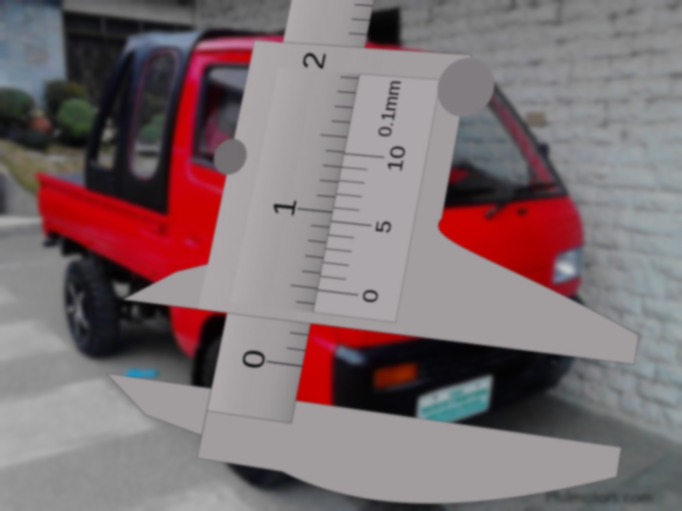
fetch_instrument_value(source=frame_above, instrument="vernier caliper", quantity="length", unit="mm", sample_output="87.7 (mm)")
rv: 4.9 (mm)
